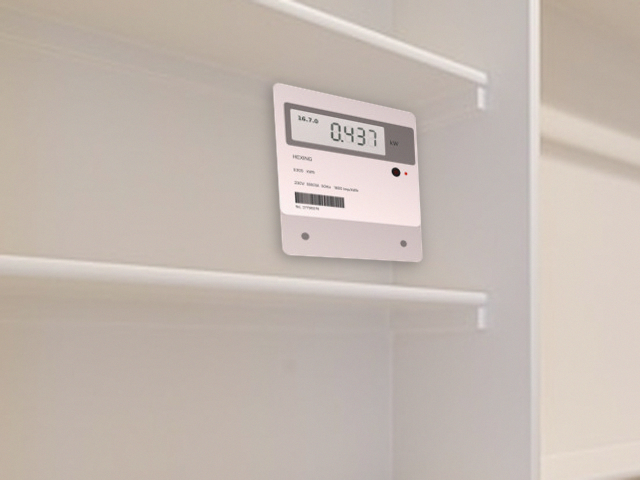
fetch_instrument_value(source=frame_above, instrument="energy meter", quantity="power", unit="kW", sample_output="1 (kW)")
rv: 0.437 (kW)
